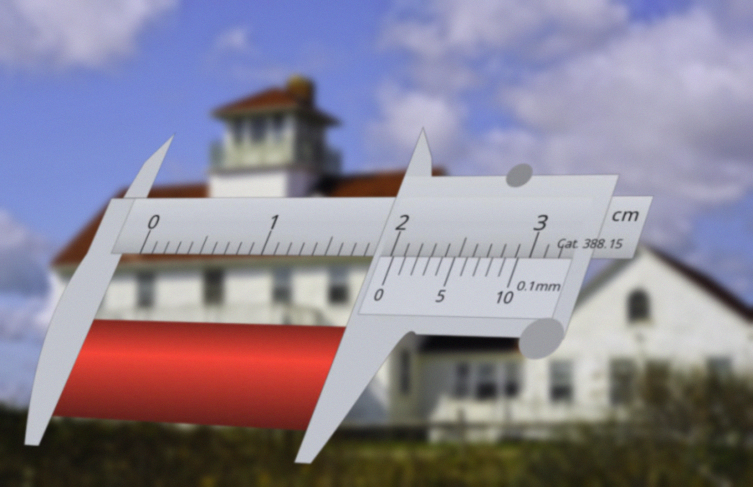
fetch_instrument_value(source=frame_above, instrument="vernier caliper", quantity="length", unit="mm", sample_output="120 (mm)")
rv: 20.2 (mm)
